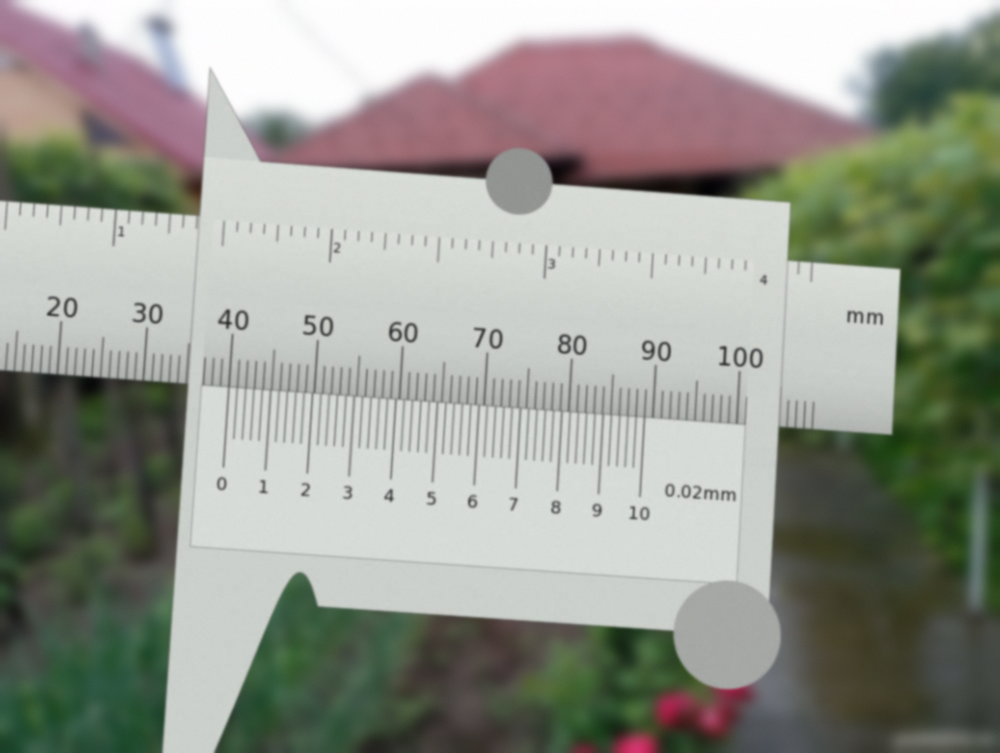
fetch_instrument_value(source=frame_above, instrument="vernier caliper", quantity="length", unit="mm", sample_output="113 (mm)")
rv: 40.0 (mm)
